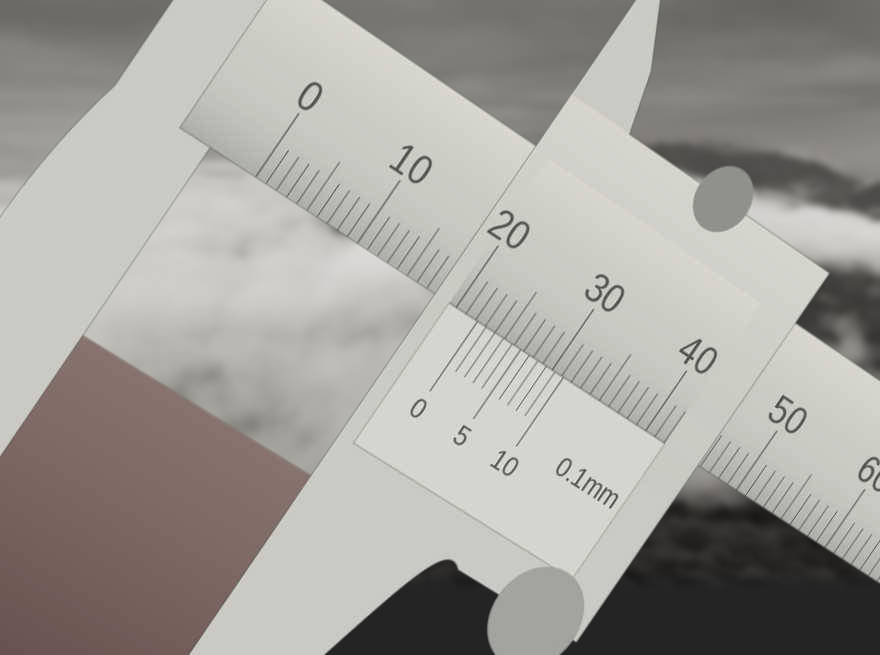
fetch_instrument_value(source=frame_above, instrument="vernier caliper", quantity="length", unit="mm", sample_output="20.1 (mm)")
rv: 22.2 (mm)
